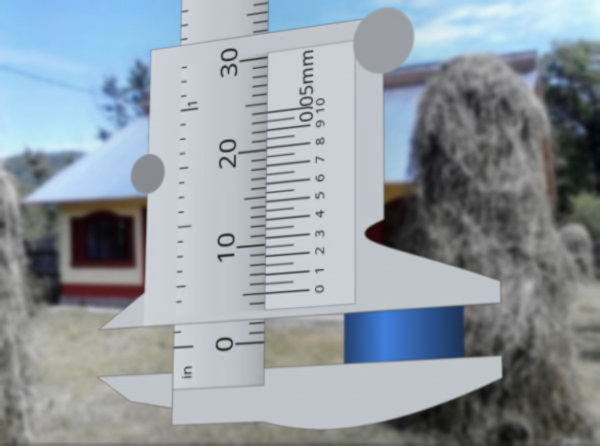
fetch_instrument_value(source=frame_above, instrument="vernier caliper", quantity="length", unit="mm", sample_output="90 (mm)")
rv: 5.0 (mm)
